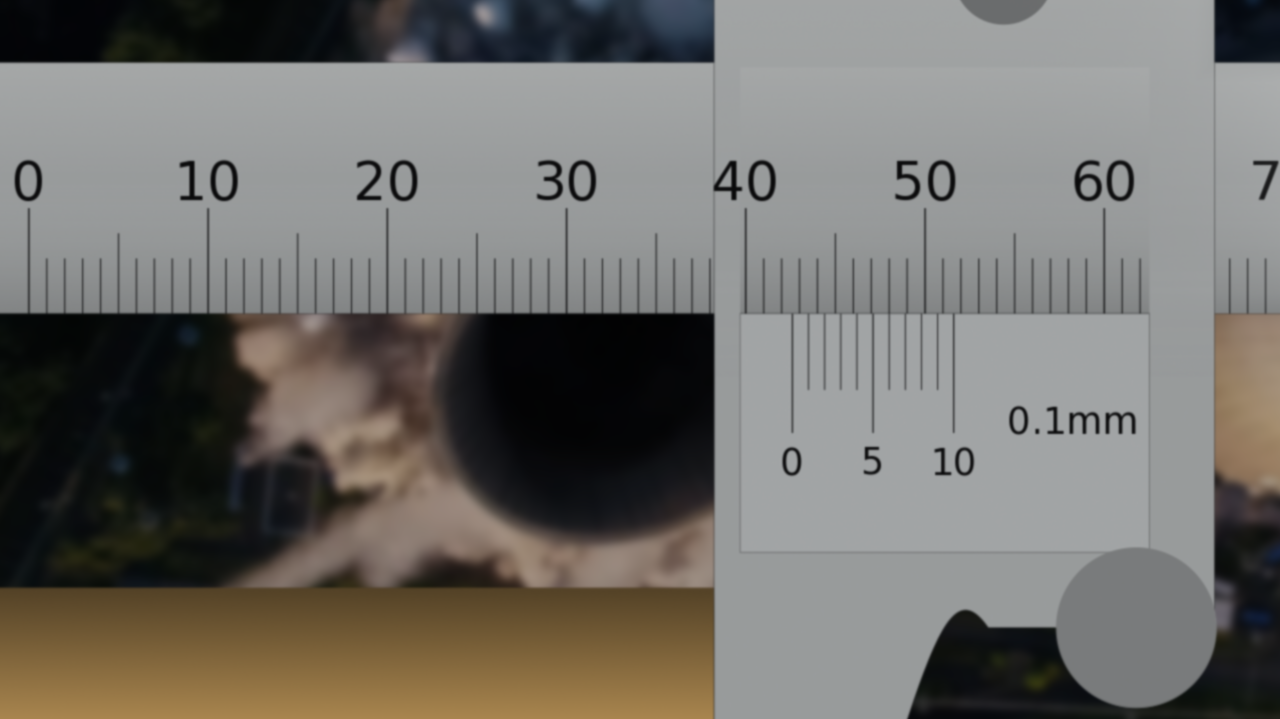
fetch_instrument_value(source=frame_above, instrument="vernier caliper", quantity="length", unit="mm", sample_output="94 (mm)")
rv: 42.6 (mm)
